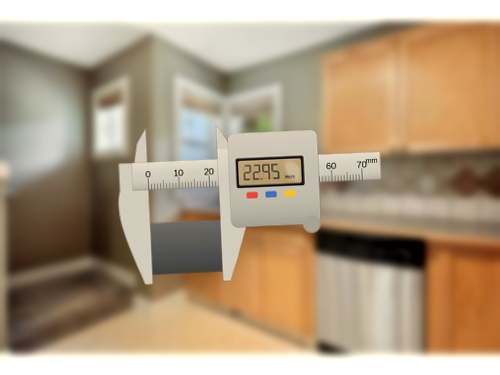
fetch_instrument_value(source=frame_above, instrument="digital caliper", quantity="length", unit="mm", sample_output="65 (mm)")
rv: 22.95 (mm)
